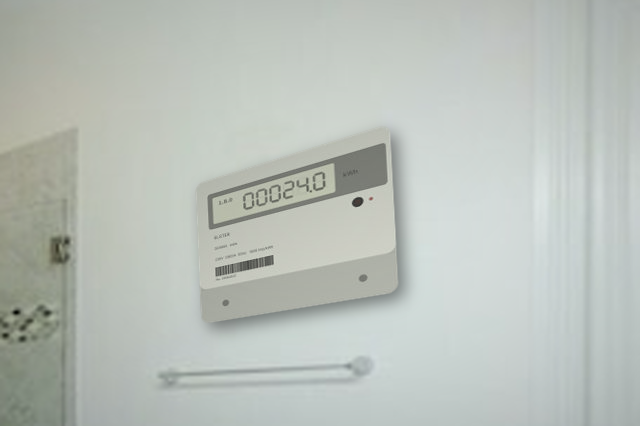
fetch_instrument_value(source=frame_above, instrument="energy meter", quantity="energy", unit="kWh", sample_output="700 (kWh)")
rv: 24.0 (kWh)
